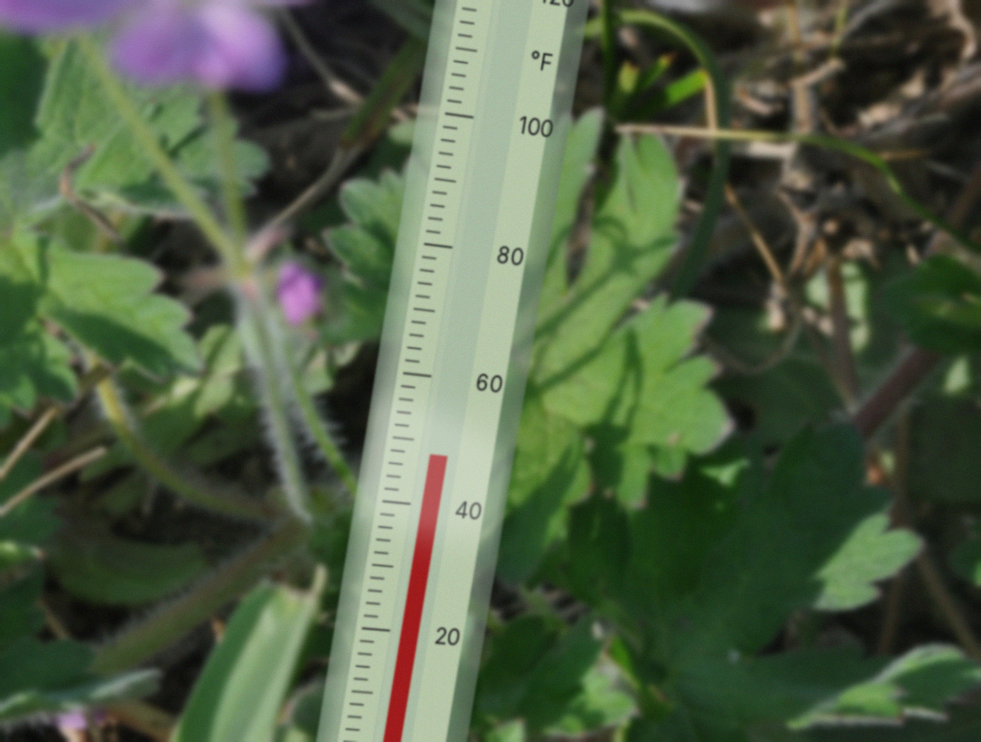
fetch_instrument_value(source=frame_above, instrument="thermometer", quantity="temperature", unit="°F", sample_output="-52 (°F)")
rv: 48 (°F)
